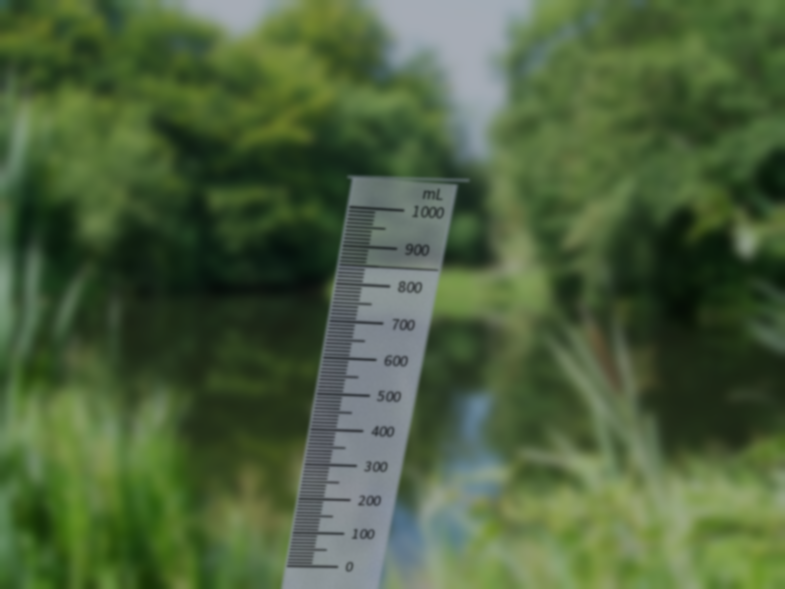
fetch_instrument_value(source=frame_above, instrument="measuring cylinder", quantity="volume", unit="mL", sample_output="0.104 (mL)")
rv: 850 (mL)
